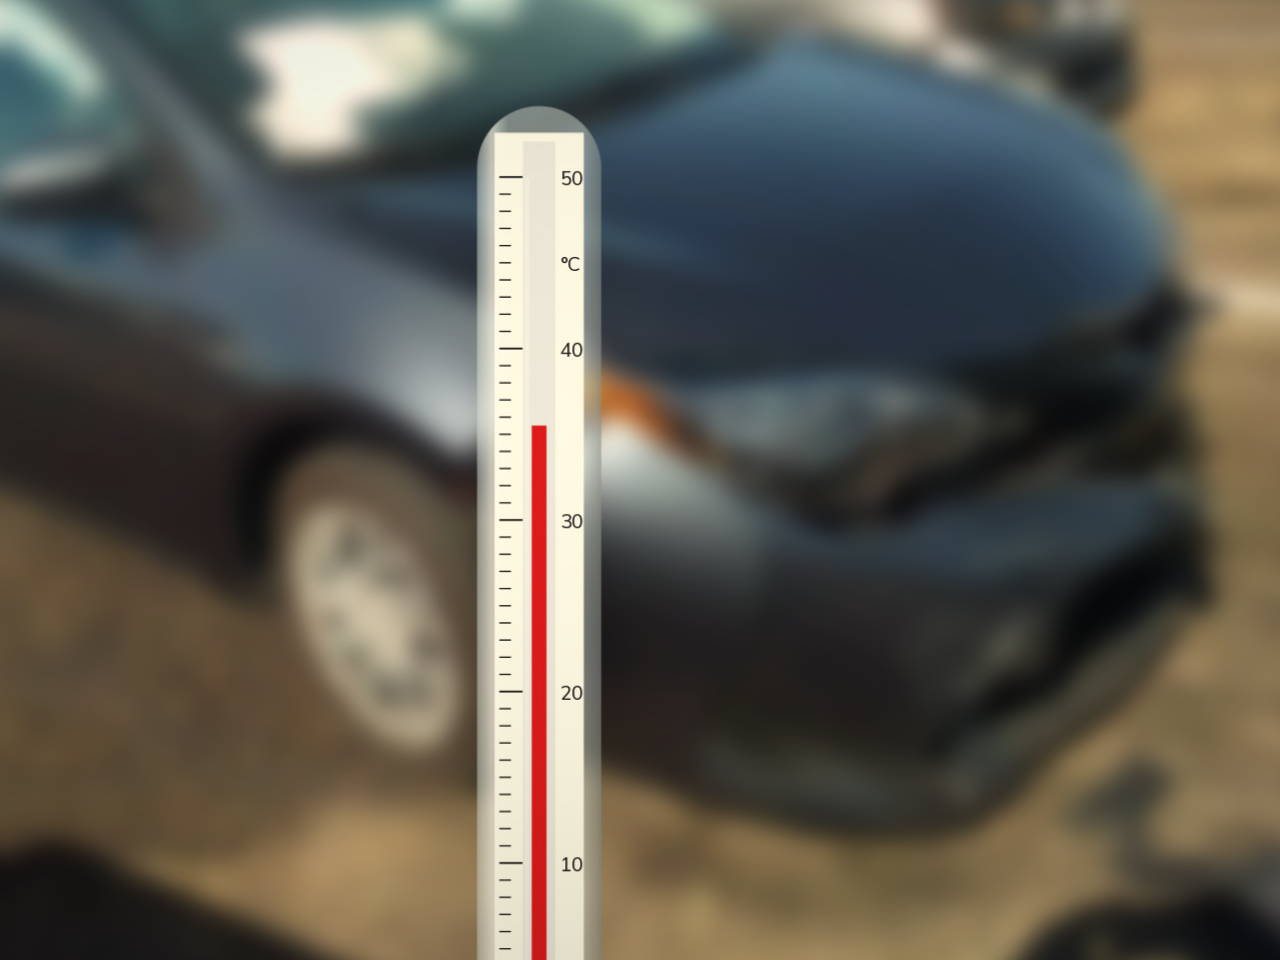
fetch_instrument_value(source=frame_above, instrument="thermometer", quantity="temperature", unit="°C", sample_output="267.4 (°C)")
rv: 35.5 (°C)
